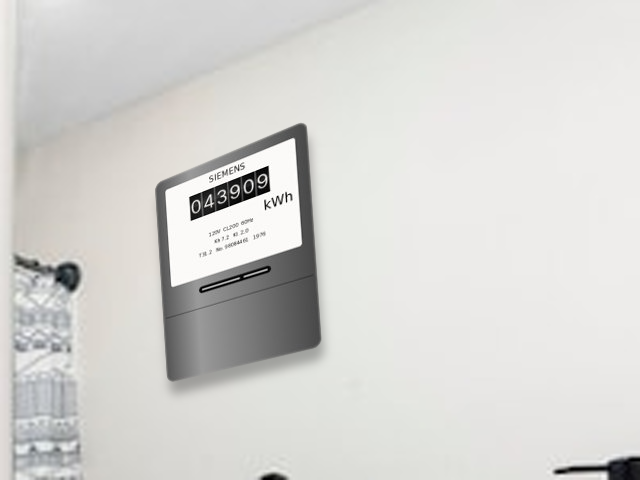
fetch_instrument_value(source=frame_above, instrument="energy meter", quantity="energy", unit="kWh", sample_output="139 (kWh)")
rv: 43909 (kWh)
